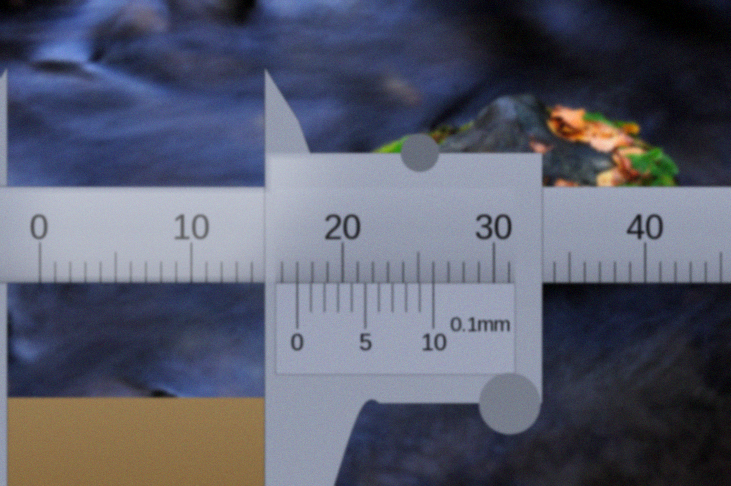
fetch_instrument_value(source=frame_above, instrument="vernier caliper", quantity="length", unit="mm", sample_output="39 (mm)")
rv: 17.0 (mm)
